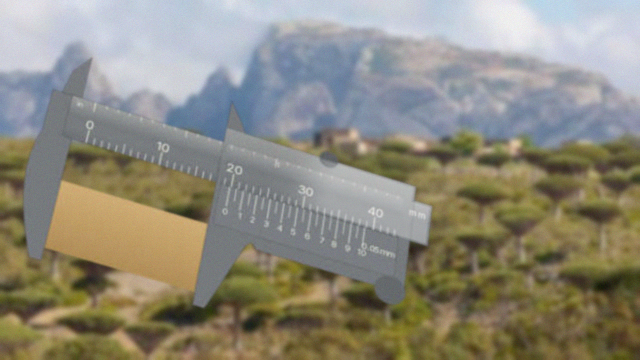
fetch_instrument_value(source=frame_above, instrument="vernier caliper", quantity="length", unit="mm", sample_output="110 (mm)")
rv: 19.8 (mm)
